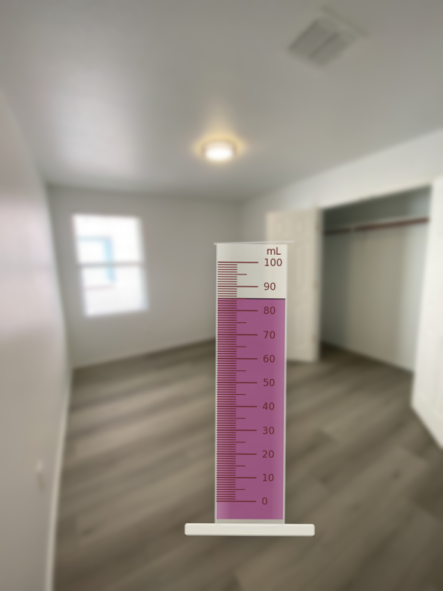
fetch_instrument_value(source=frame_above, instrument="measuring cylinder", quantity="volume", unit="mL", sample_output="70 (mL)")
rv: 85 (mL)
